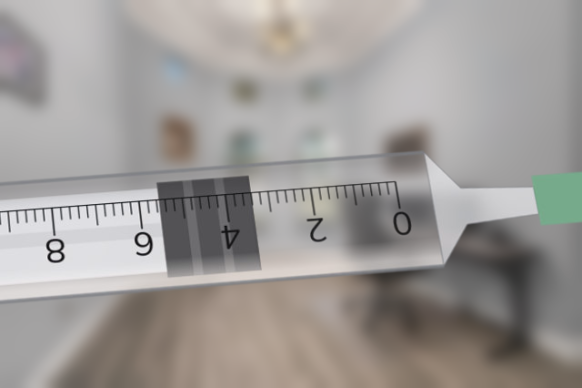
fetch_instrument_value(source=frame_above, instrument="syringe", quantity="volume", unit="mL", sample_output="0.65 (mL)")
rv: 3.4 (mL)
